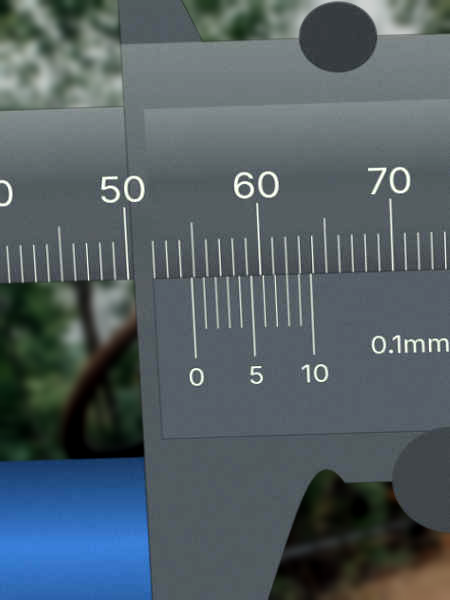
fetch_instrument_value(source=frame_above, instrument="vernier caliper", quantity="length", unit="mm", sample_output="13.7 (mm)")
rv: 54.8 (mm)
